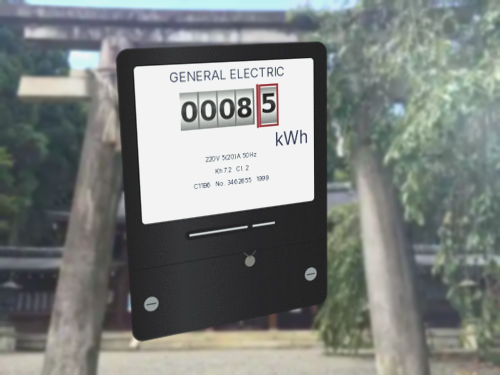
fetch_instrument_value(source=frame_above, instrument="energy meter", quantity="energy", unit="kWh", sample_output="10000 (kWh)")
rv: 8.5 (kWh)
